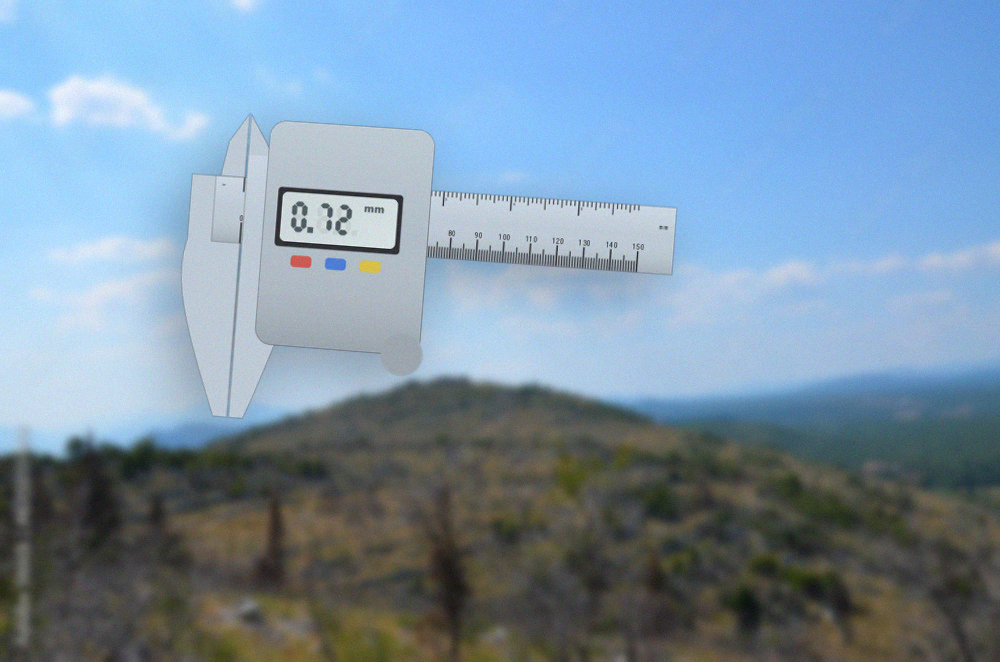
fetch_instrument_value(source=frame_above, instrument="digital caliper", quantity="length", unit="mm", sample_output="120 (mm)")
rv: 0.72 (mm)
